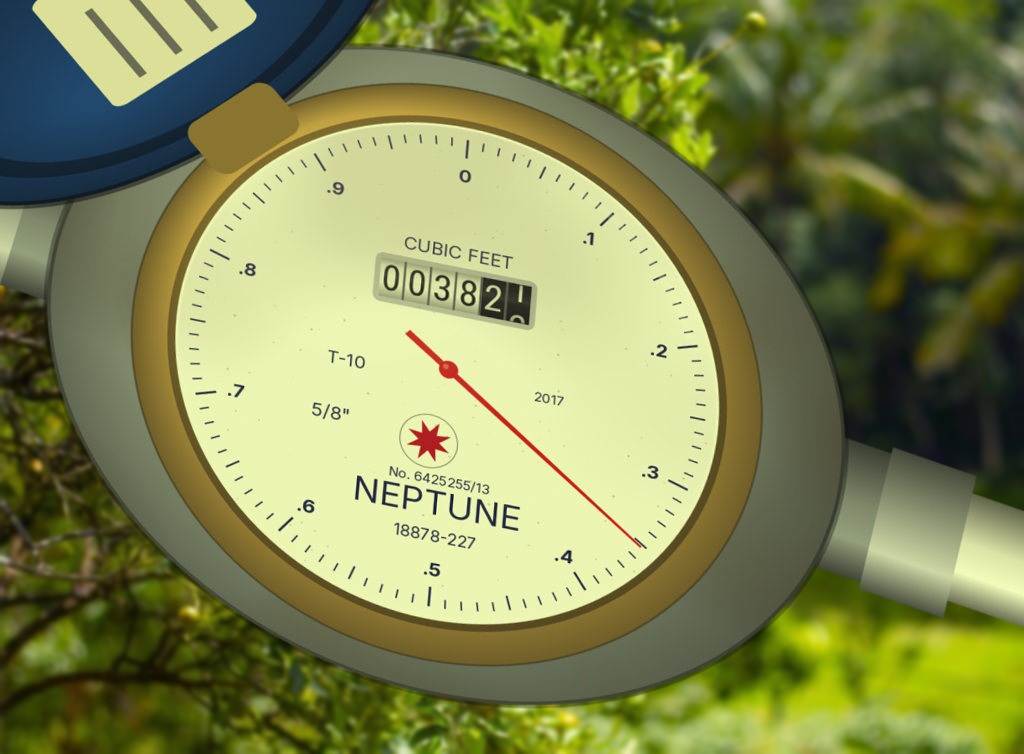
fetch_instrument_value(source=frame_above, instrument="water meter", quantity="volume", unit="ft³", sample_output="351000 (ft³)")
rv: 3821.35 (ft³)
